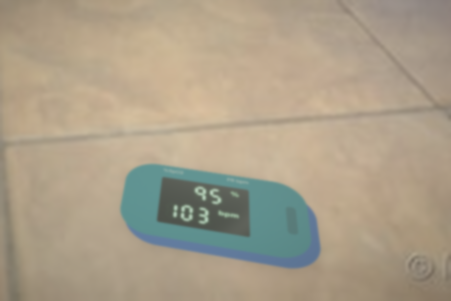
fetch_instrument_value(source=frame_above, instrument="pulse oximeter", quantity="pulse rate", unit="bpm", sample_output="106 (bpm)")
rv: 103 (bpm)
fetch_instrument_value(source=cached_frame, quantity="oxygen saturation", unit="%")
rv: 95 (%)
